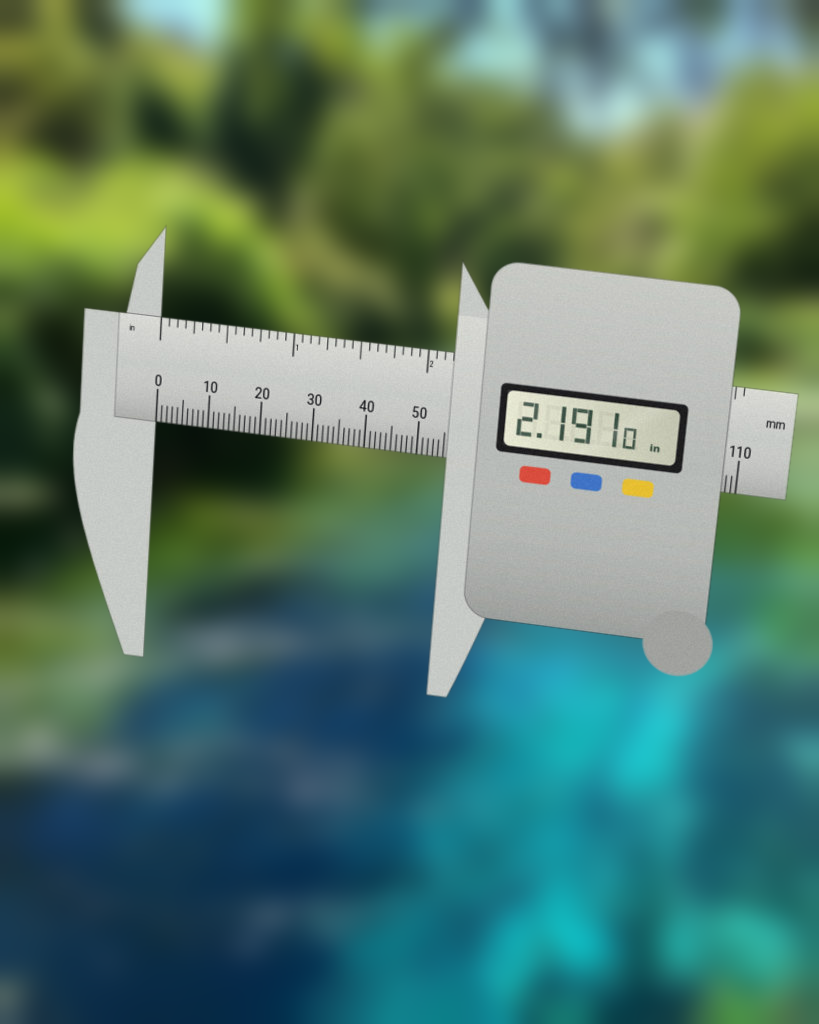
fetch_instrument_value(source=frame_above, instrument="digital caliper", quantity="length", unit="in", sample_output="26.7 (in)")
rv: 2.1910 (in)
